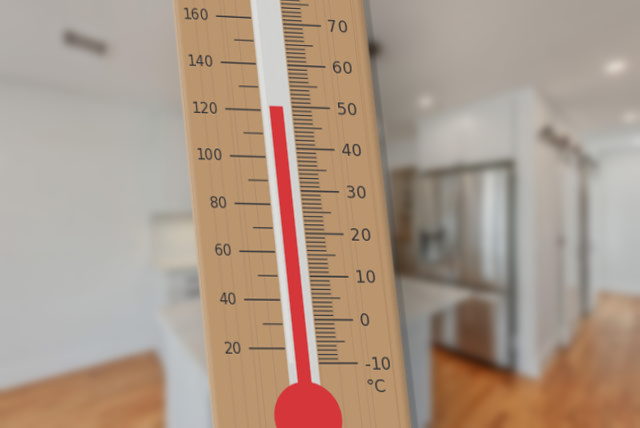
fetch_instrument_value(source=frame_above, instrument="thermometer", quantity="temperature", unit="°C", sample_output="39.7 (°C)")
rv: 50 (°C)
